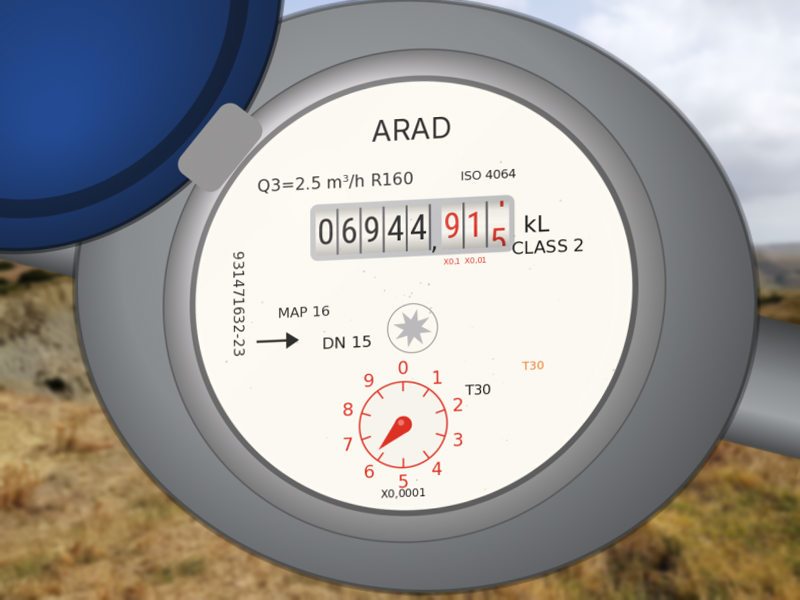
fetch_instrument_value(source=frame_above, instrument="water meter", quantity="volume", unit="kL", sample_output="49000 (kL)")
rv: 6944.9146 (kL)
